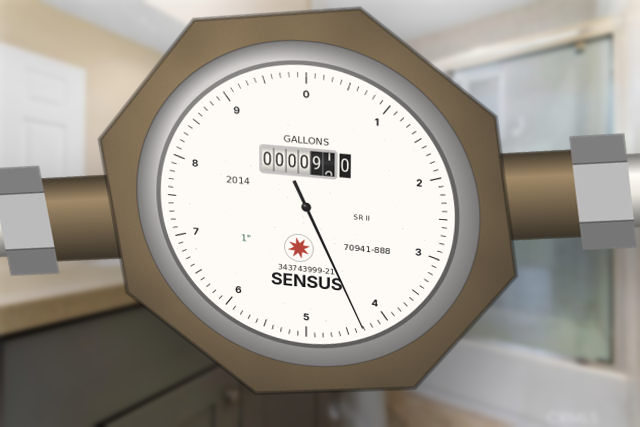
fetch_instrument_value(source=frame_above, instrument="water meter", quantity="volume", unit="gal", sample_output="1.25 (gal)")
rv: 914.3 (gal)
